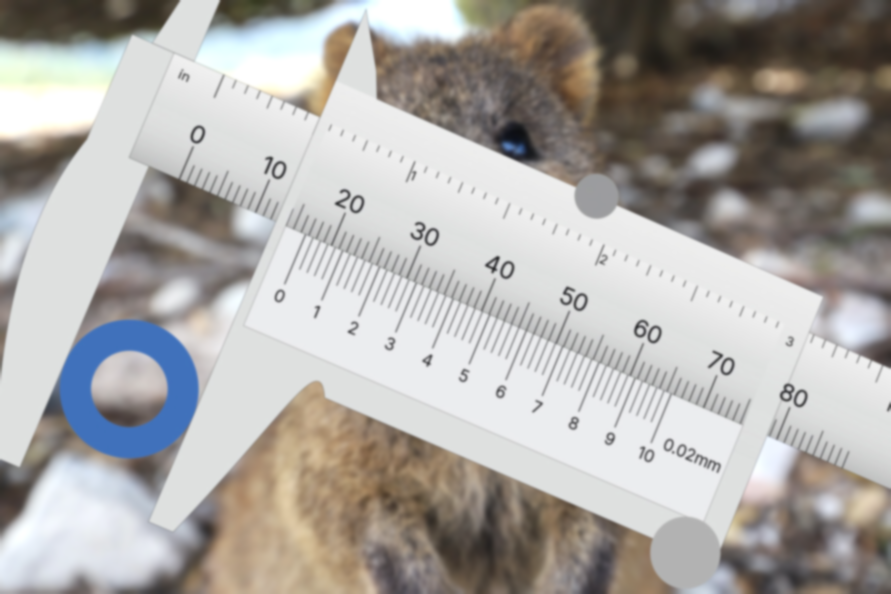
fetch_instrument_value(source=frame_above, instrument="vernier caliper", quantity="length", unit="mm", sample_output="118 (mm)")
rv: 16.6 (mm)
